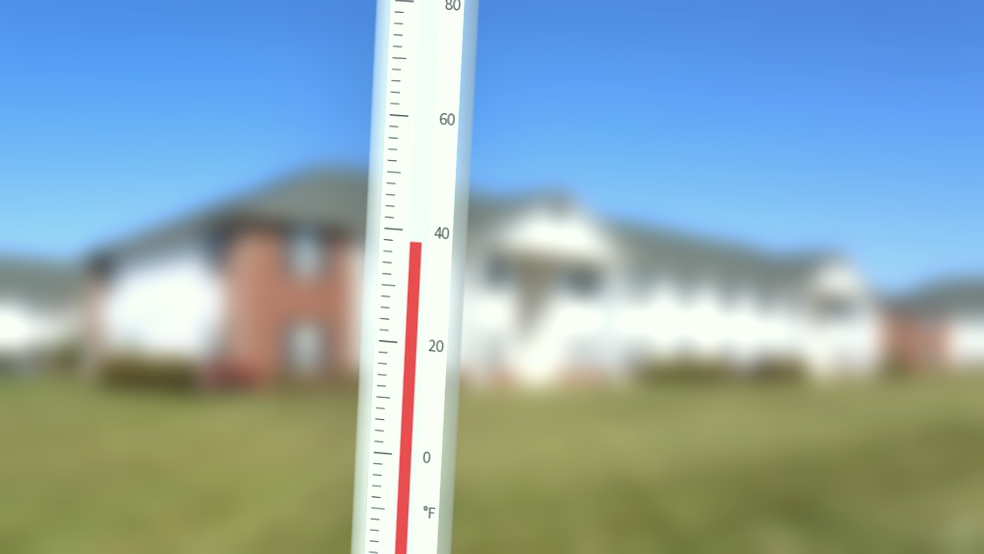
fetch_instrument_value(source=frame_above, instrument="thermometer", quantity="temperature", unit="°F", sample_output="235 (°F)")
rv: 38 (°F)
